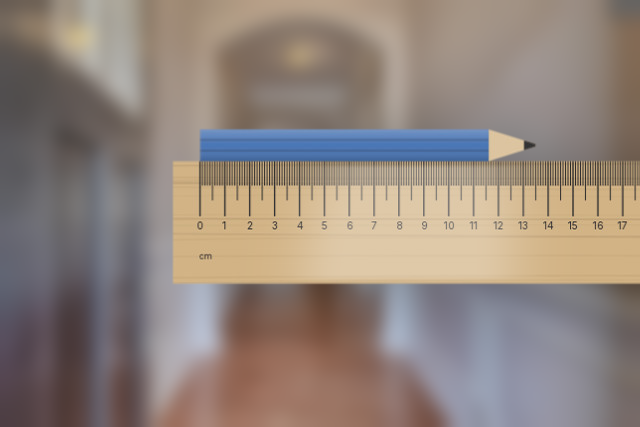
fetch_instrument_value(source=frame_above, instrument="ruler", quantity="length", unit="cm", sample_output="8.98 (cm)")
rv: 13.5 (cm)
